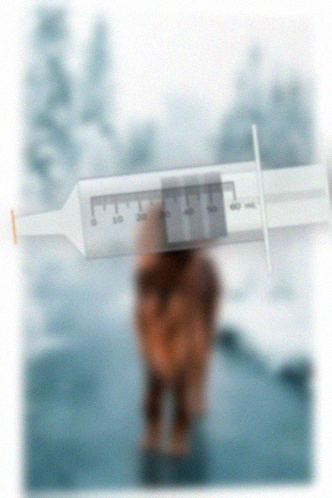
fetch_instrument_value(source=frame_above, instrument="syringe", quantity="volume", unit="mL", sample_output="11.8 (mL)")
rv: 30 (mL)
